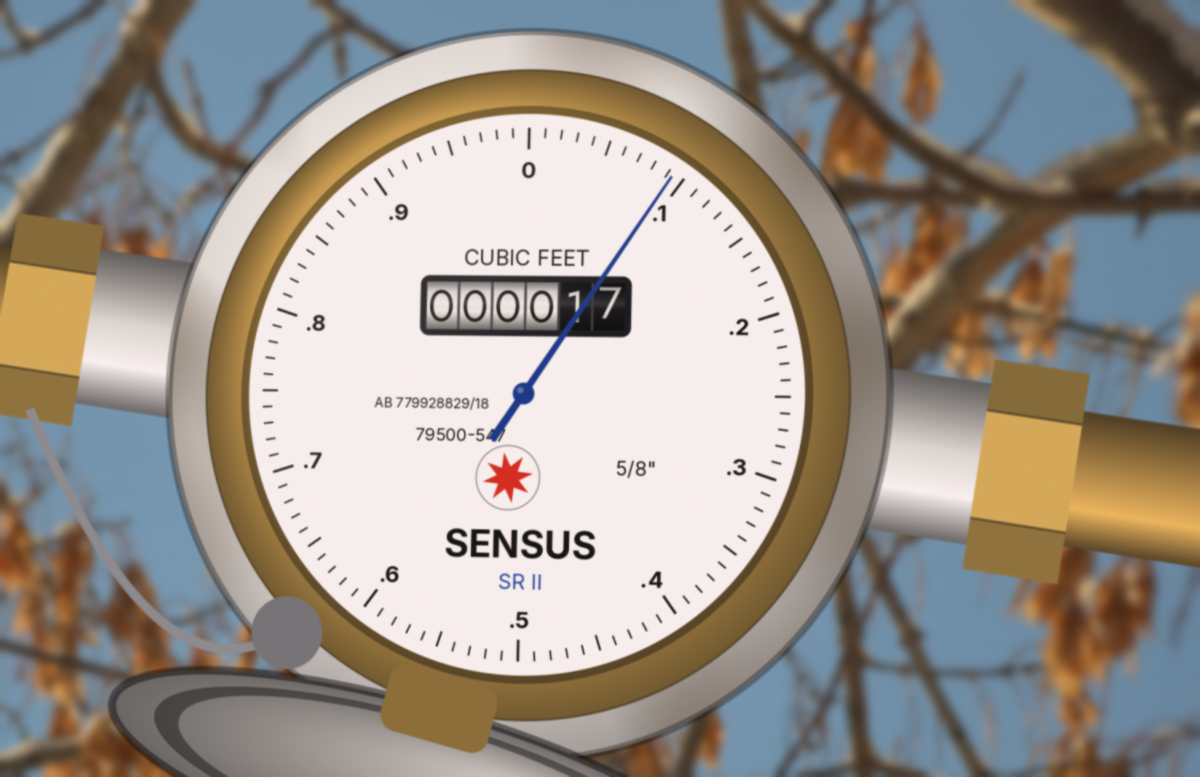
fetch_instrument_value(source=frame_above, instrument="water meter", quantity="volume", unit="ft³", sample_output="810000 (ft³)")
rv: 17.09 (ft³)
